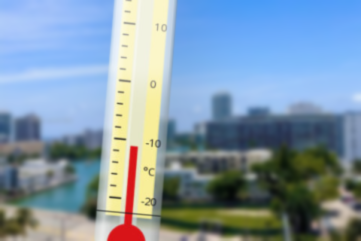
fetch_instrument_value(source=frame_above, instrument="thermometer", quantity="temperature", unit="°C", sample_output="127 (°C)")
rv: -11 (°C)
